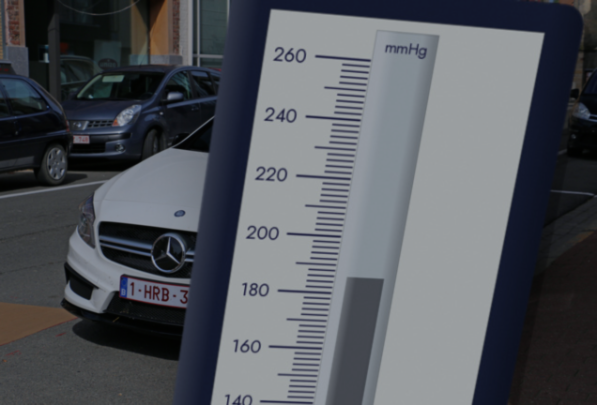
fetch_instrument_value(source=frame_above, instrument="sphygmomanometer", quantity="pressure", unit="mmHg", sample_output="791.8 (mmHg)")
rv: 186 (mmHg)
